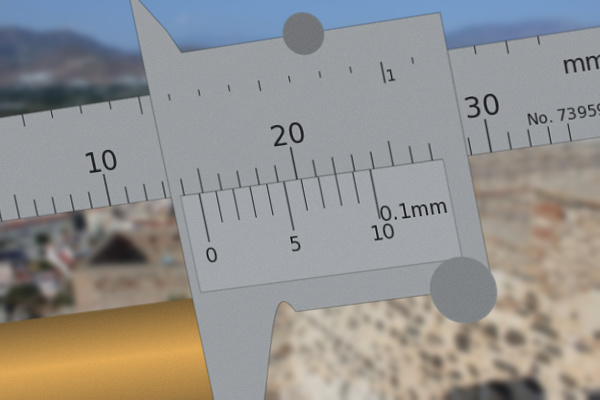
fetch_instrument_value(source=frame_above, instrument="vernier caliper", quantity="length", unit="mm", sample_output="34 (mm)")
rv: 14.8 (mm)
